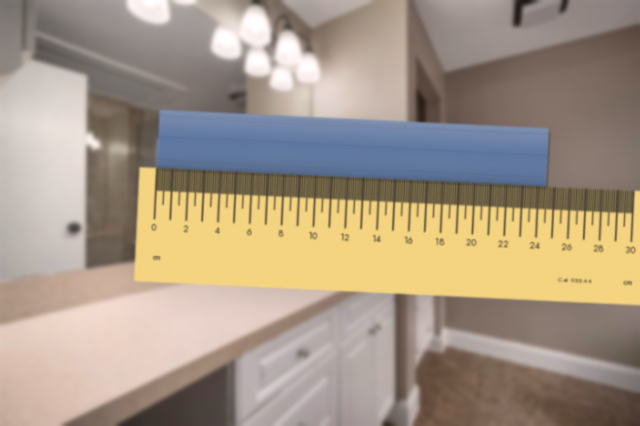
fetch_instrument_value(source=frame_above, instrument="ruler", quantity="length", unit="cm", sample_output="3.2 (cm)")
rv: 24.5 (cm)
